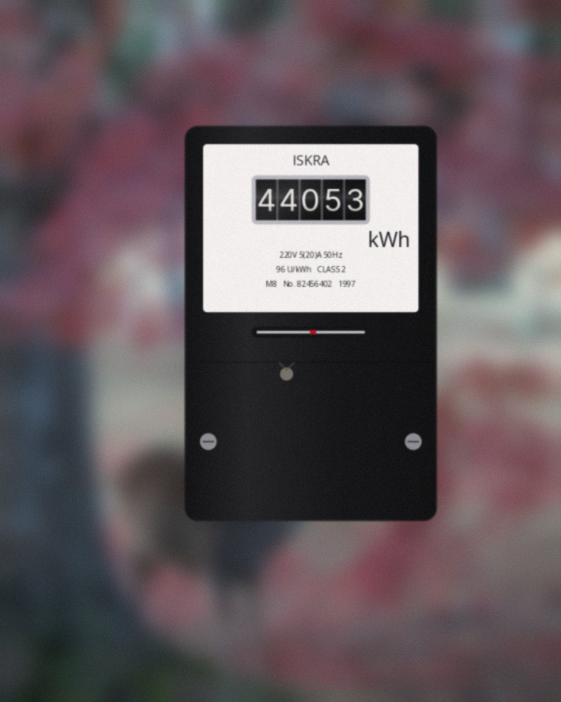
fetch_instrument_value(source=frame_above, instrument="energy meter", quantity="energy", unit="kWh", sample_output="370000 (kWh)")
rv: 44053 (kWh)
